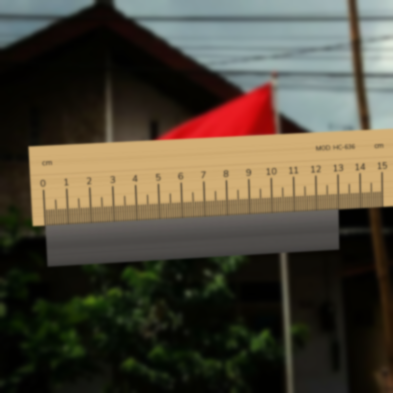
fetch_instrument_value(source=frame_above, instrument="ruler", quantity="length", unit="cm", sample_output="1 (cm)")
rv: 13 (cm)
